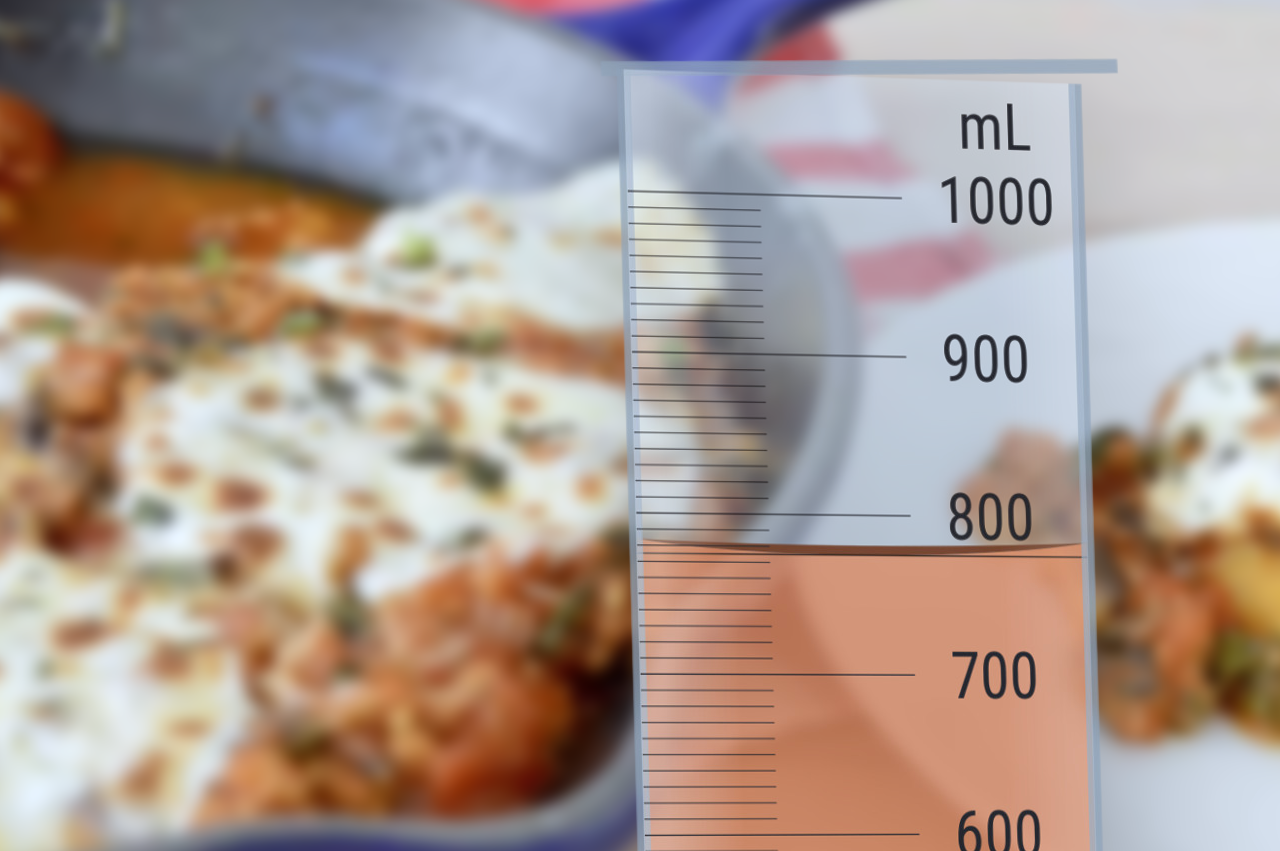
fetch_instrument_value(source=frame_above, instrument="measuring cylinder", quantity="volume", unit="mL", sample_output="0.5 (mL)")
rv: 775 (mL)
